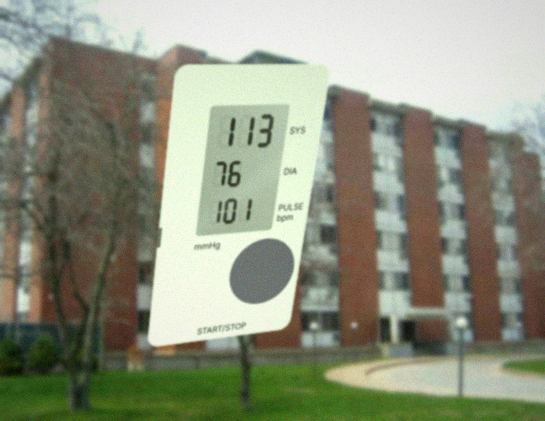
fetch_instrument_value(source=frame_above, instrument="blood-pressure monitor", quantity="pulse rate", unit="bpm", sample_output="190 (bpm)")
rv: 101 (bpm)
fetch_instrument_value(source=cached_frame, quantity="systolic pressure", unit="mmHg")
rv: 113 (mmHg)
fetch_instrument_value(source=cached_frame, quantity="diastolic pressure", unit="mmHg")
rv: 76 (mmHg)
